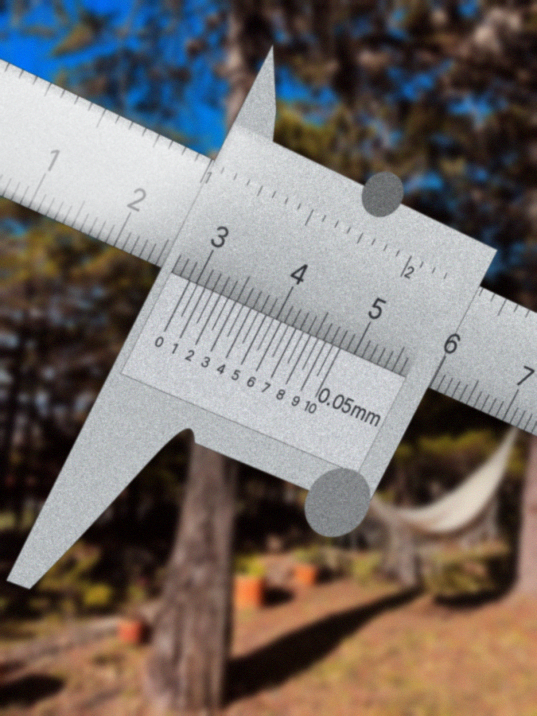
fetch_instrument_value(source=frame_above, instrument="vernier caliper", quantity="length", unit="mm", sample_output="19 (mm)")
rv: 29.2 (mm)
